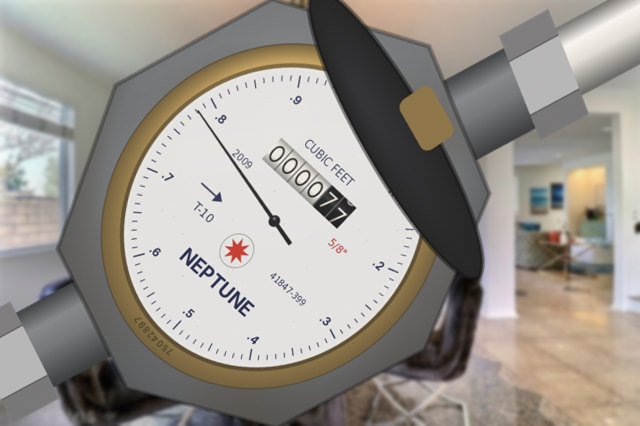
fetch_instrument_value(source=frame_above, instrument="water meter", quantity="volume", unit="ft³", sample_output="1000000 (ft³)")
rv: 76.78 (ft³)
